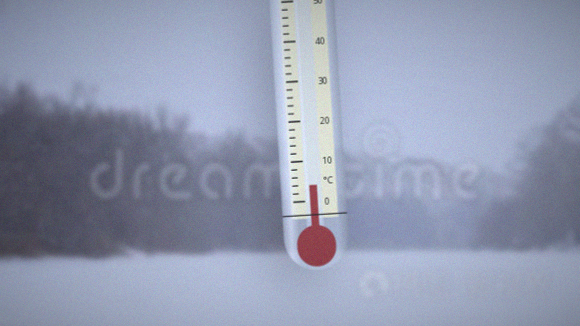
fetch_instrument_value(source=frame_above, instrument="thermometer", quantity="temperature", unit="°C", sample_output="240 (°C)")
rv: 4 (°C)
